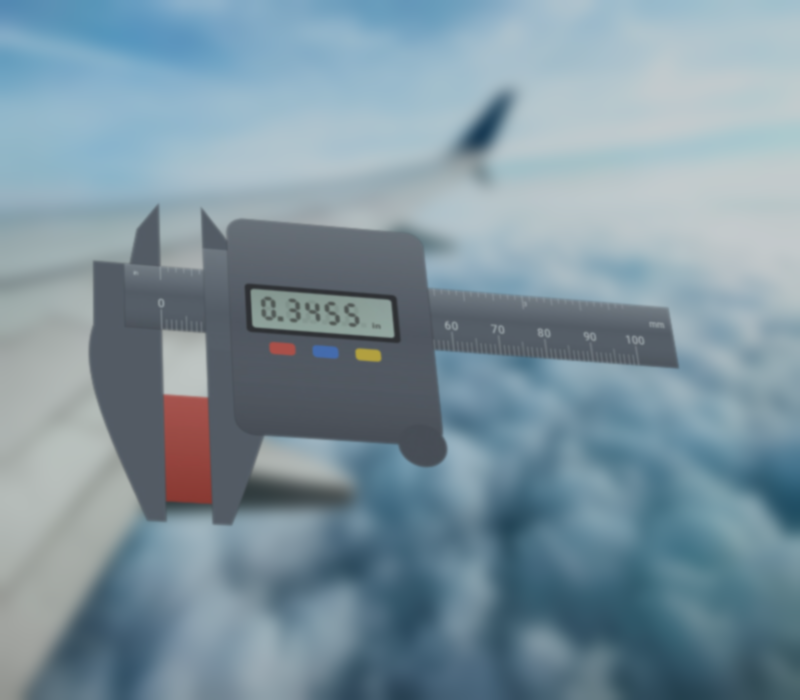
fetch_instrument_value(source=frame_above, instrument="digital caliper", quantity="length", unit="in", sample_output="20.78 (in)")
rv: 0.3455 (in)
